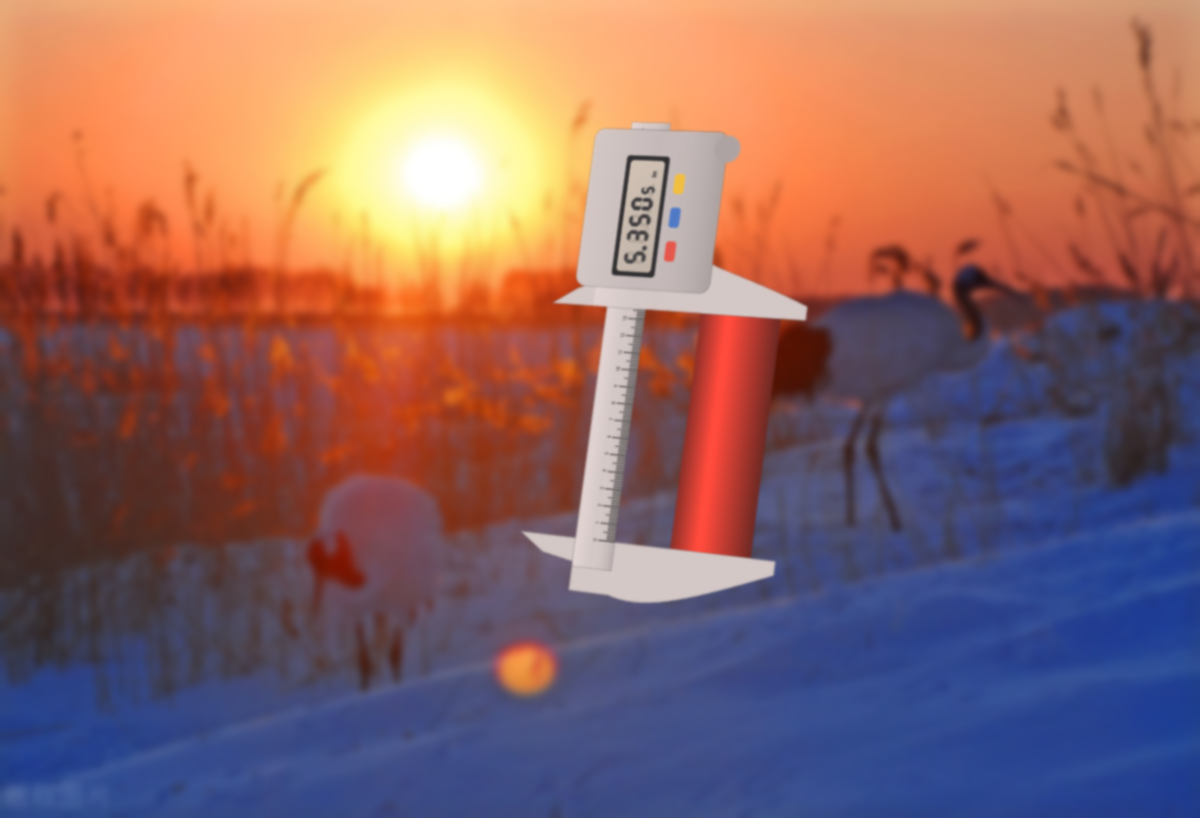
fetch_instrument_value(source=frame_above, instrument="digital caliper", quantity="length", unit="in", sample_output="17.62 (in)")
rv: 5.3505 (in)
